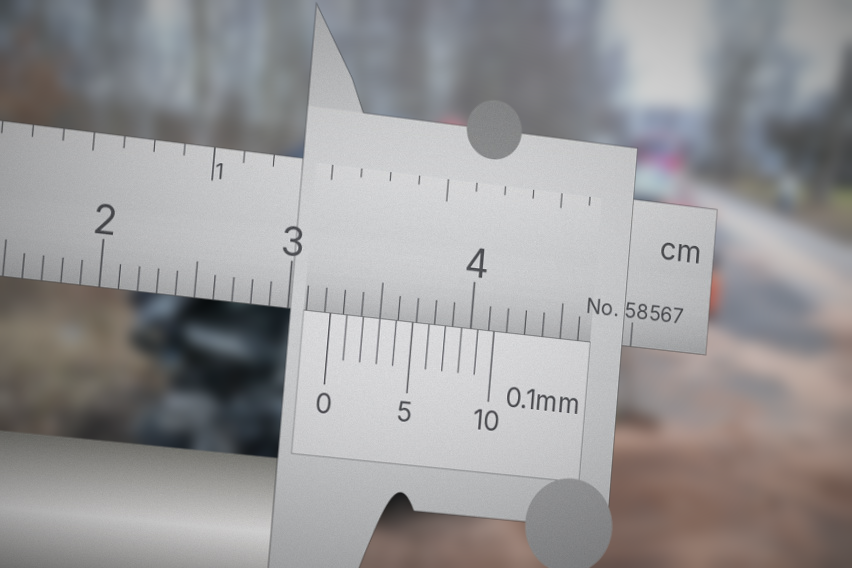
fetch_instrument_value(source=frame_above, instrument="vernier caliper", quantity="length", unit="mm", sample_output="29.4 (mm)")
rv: 32.3 (mm)
